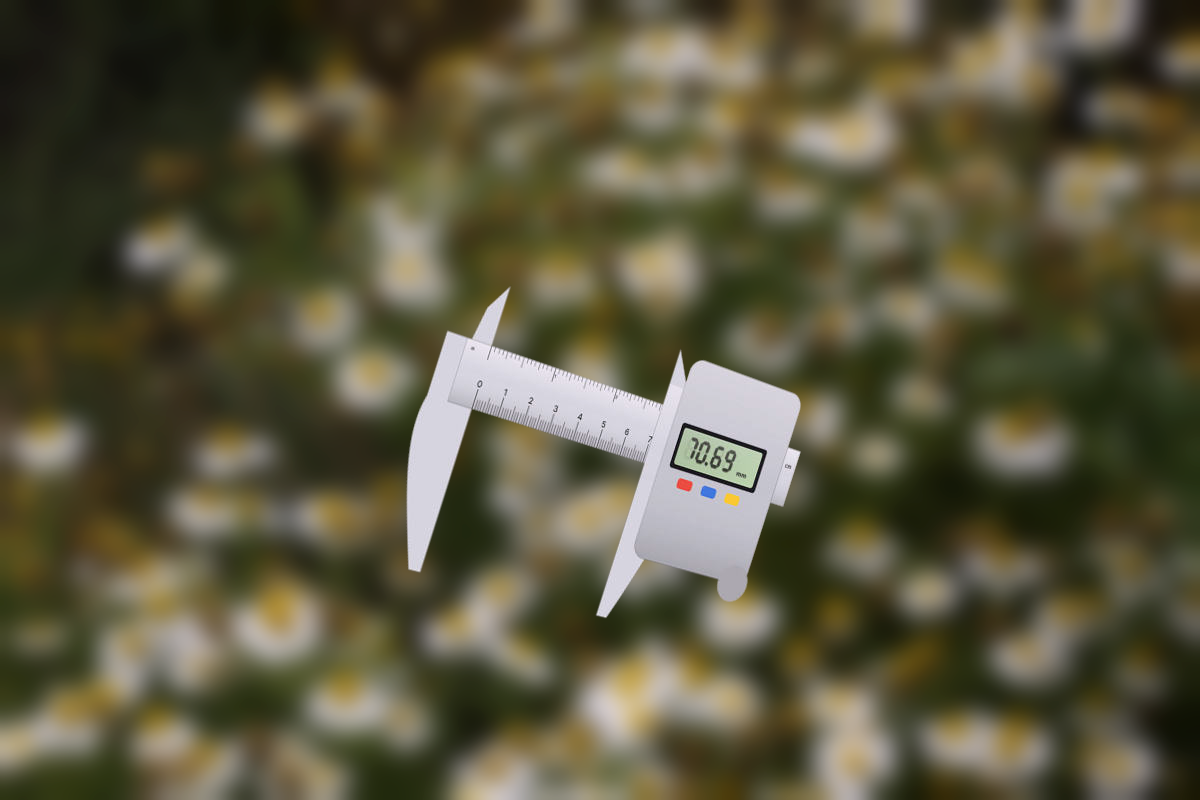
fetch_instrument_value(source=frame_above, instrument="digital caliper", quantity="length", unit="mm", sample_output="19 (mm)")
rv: 70.69 (mm)
